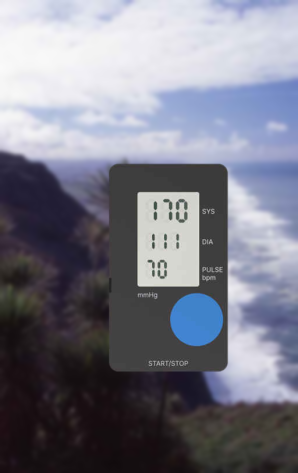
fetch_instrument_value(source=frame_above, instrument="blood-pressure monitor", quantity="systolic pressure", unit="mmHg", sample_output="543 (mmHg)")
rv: 170 (mmHg)
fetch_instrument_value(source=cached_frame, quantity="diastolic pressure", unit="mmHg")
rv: 111 (mmHg)
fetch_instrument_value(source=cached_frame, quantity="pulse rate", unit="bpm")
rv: 70 (bpm)
